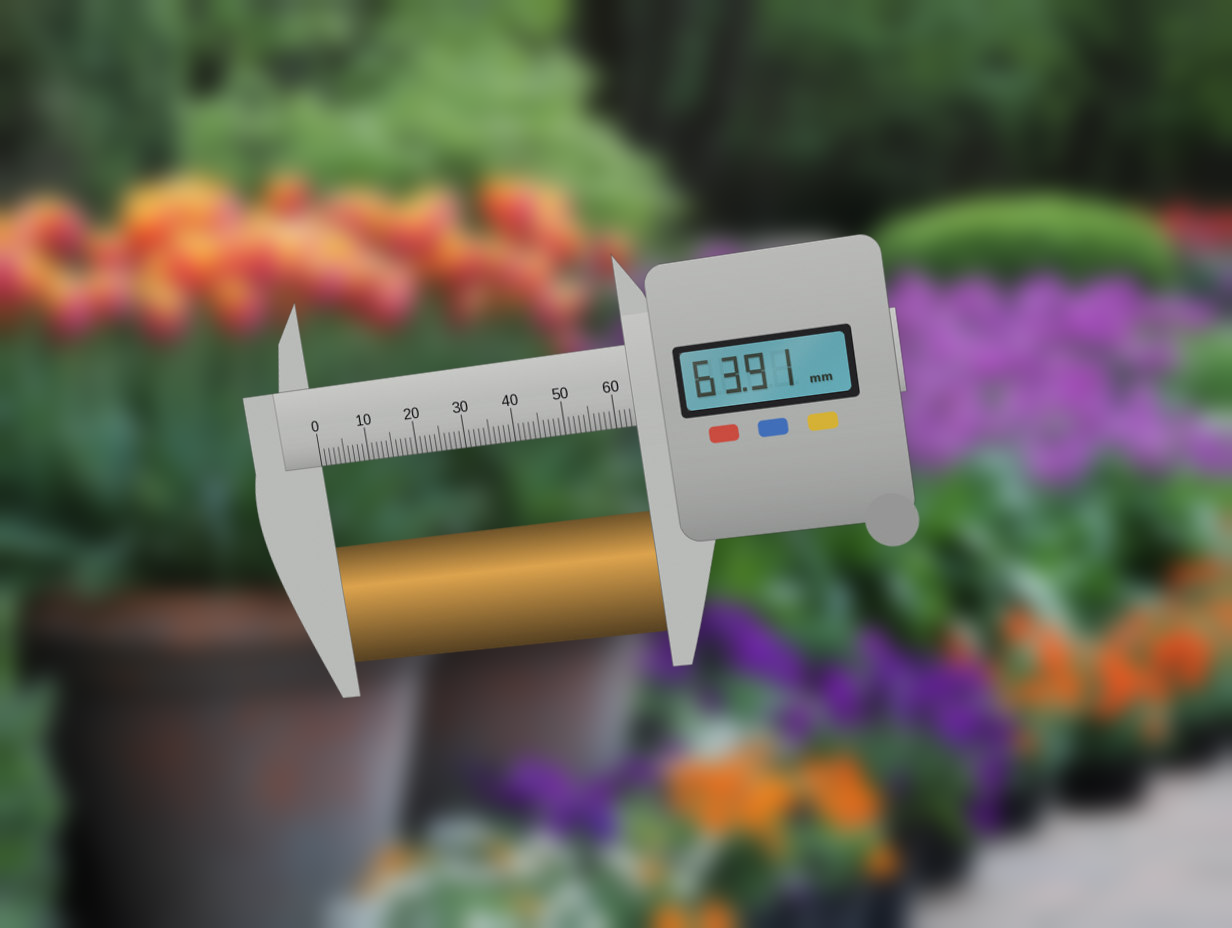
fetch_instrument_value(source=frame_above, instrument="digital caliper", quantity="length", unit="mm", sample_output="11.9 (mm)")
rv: 63.91 (mm)
